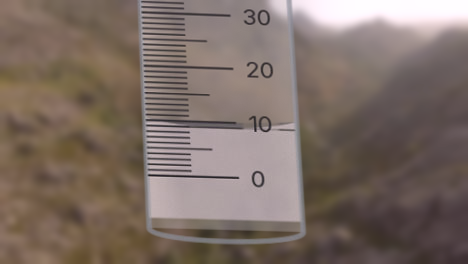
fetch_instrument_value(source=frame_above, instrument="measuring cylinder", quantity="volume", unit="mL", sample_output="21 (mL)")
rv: 9 (mL)
